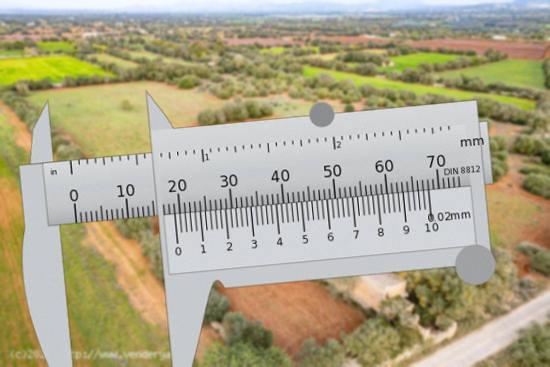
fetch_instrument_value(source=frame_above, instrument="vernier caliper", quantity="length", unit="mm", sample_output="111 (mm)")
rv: 19.0 (mm)
